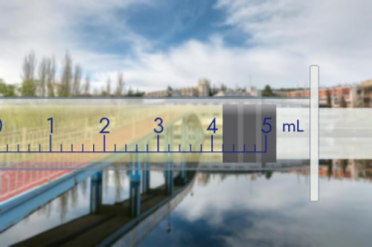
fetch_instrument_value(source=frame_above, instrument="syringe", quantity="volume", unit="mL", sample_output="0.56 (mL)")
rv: 4.2 (mL)
